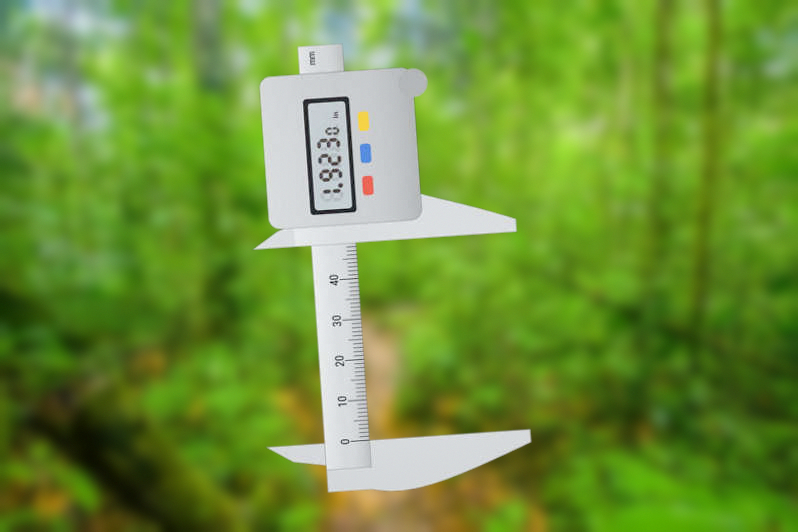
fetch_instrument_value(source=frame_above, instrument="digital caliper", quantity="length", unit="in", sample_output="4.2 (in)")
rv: 1.9230 (in)
